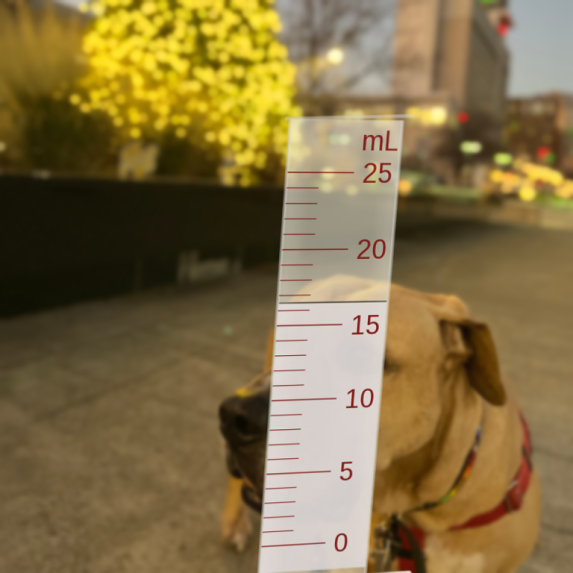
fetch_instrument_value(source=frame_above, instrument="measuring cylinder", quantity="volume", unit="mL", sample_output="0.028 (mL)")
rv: 16.5 (mL)
